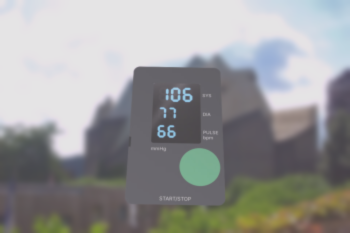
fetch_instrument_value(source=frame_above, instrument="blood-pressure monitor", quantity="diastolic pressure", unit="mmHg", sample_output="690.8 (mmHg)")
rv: 77 (mmHg)
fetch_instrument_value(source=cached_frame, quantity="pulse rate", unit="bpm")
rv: 66 (bpm)
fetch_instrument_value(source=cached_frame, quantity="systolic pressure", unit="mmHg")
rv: 106 (mmHg)
